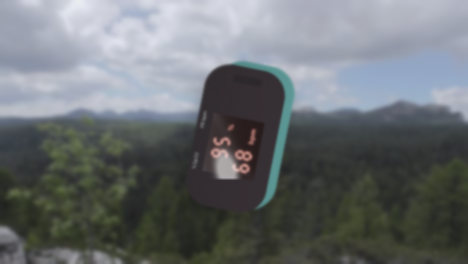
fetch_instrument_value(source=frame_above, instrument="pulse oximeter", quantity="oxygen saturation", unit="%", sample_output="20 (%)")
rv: 95 (%)
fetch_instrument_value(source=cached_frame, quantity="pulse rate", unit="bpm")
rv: 68 (bpm)
